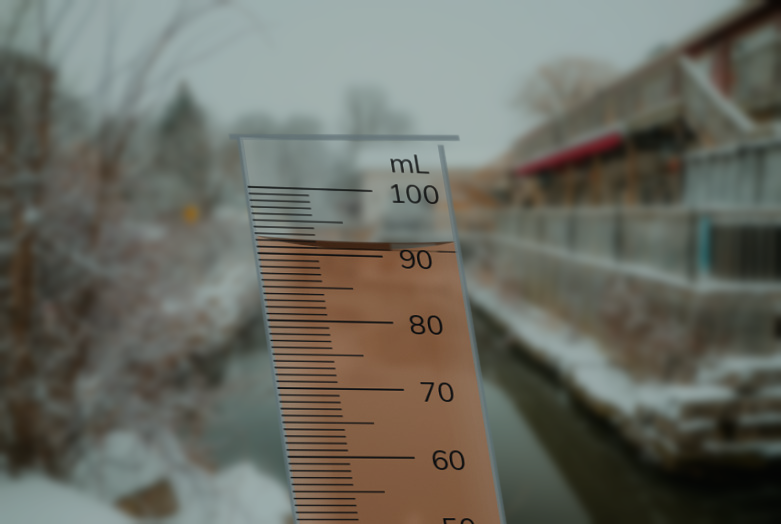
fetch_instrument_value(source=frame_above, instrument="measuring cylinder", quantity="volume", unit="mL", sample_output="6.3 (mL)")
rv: 91 (mL)
